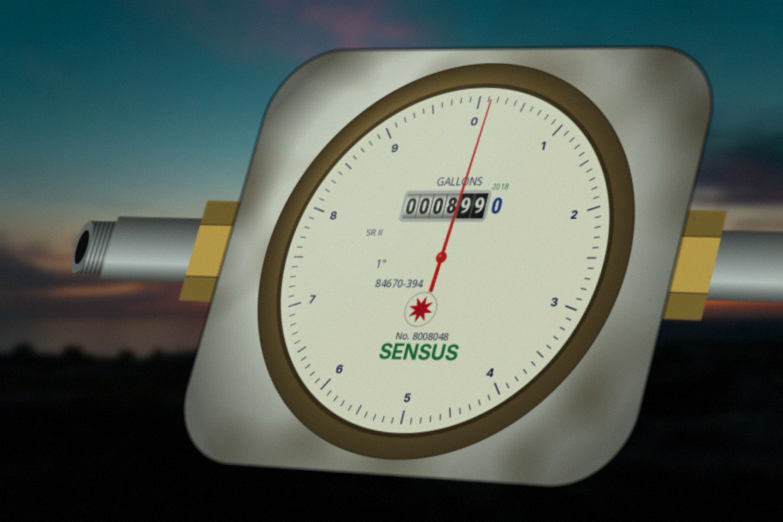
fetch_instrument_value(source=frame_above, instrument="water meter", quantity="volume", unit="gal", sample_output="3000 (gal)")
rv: 8990.1 (gal)
